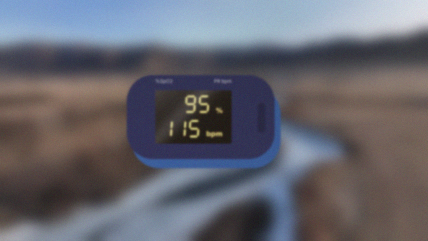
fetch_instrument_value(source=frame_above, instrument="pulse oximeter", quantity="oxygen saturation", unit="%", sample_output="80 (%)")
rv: 95 (%)
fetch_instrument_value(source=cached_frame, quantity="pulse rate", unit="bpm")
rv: 115 (bpm)
